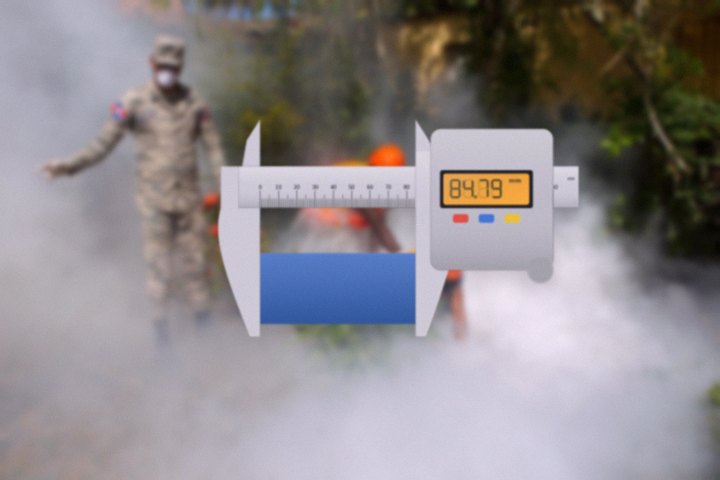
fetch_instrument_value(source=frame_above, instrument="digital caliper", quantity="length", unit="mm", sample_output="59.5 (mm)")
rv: 84.79 (mm)
